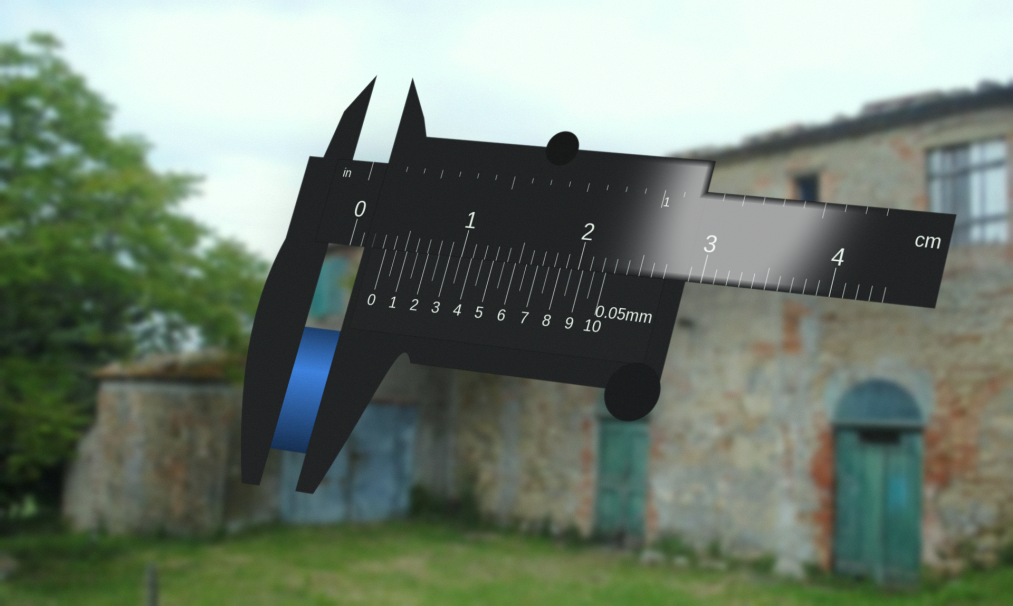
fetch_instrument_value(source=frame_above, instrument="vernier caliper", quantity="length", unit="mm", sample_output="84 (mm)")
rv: 3.3 (mm)
